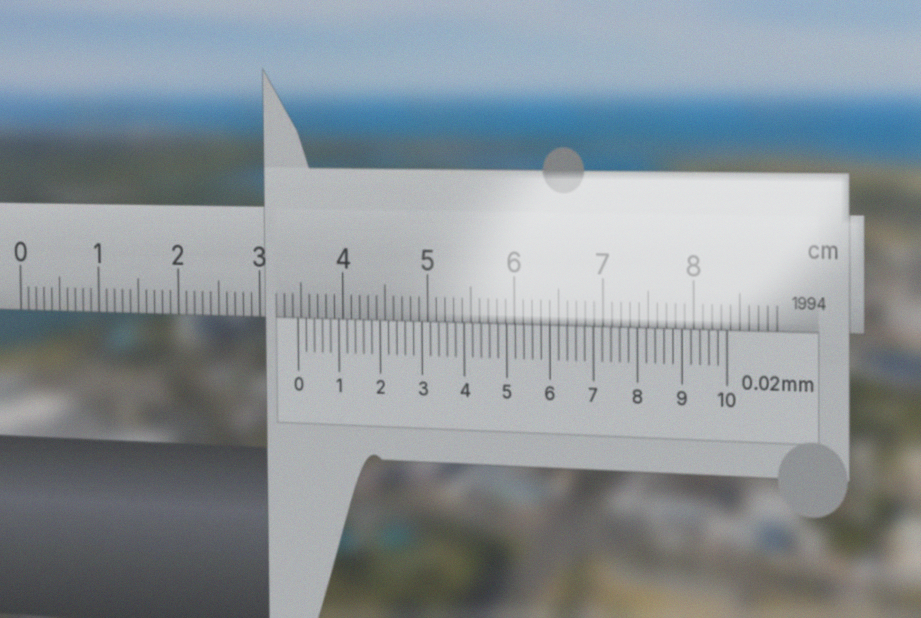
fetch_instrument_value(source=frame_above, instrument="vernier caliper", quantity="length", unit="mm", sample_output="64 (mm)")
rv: 34.6 (mm)
